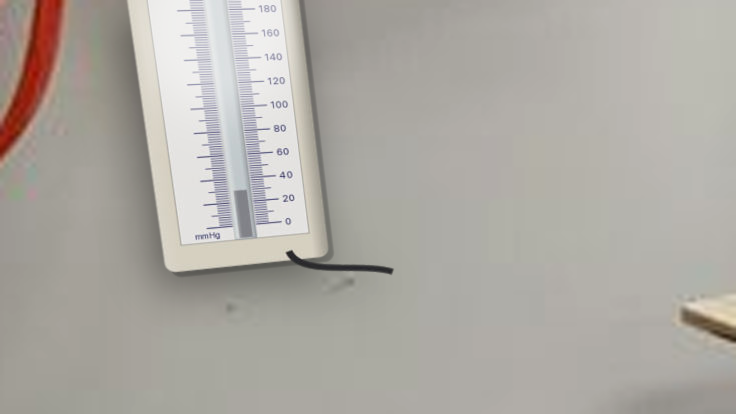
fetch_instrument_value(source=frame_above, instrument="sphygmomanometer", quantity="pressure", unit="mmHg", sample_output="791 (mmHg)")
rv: 30 (mmHg)
